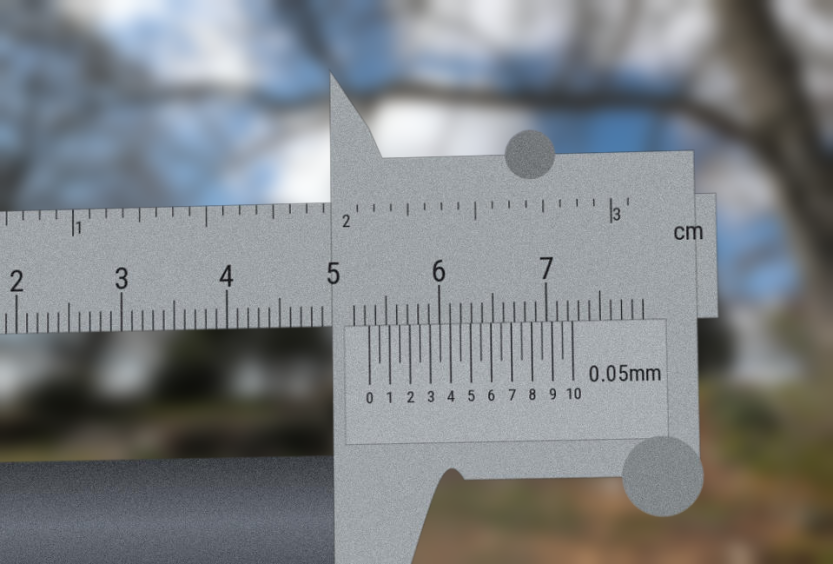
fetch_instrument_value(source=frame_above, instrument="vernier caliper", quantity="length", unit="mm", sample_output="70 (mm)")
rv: 53.4 (mm)
